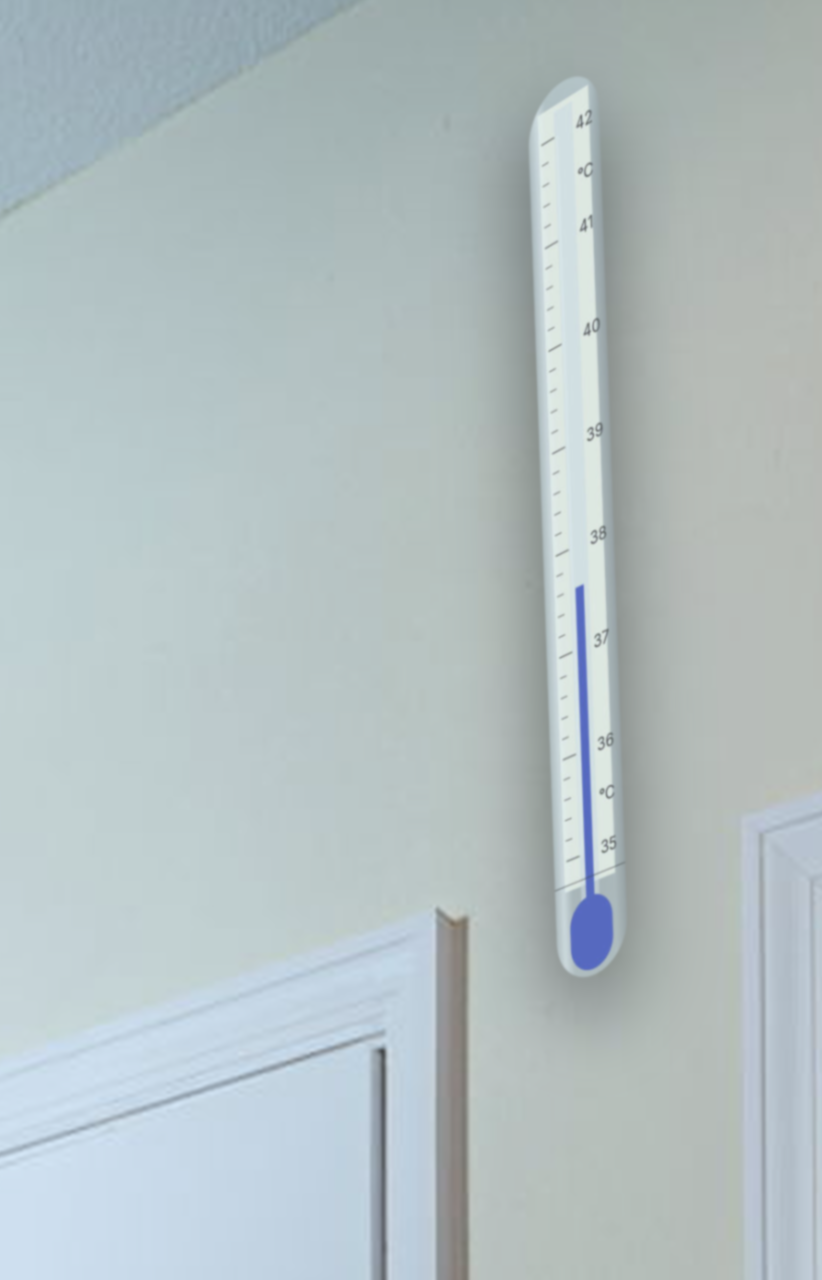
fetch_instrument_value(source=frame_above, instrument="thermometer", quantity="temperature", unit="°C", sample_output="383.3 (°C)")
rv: 37.6 (°C)
